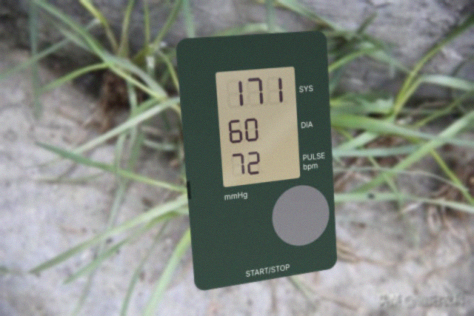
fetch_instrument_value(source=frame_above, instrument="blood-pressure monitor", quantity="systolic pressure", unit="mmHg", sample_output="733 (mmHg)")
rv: 171 (mmHg)
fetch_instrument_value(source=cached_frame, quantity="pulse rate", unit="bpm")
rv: 72 (bpm)
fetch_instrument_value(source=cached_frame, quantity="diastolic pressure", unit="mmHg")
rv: 60 (mmHg)
